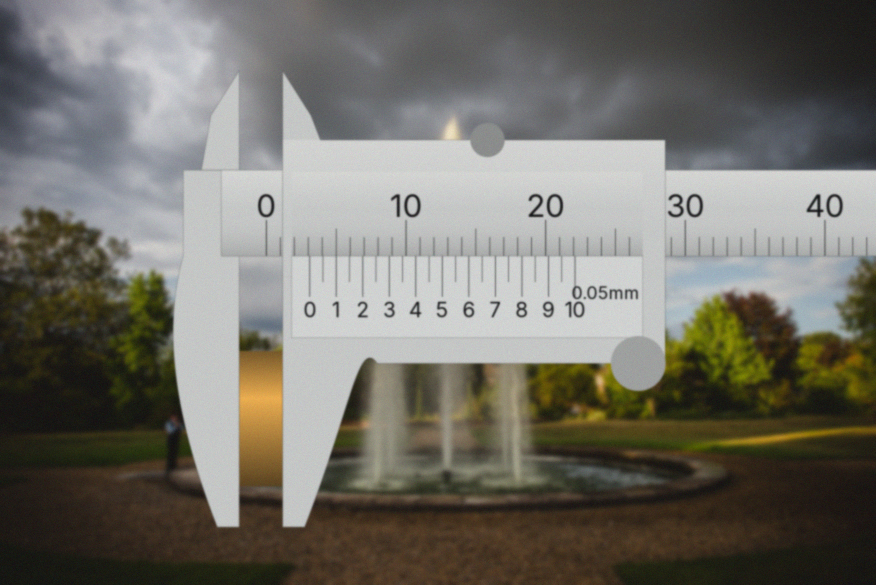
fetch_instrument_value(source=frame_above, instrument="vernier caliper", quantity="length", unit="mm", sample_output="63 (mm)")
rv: 3.1 (mm)
